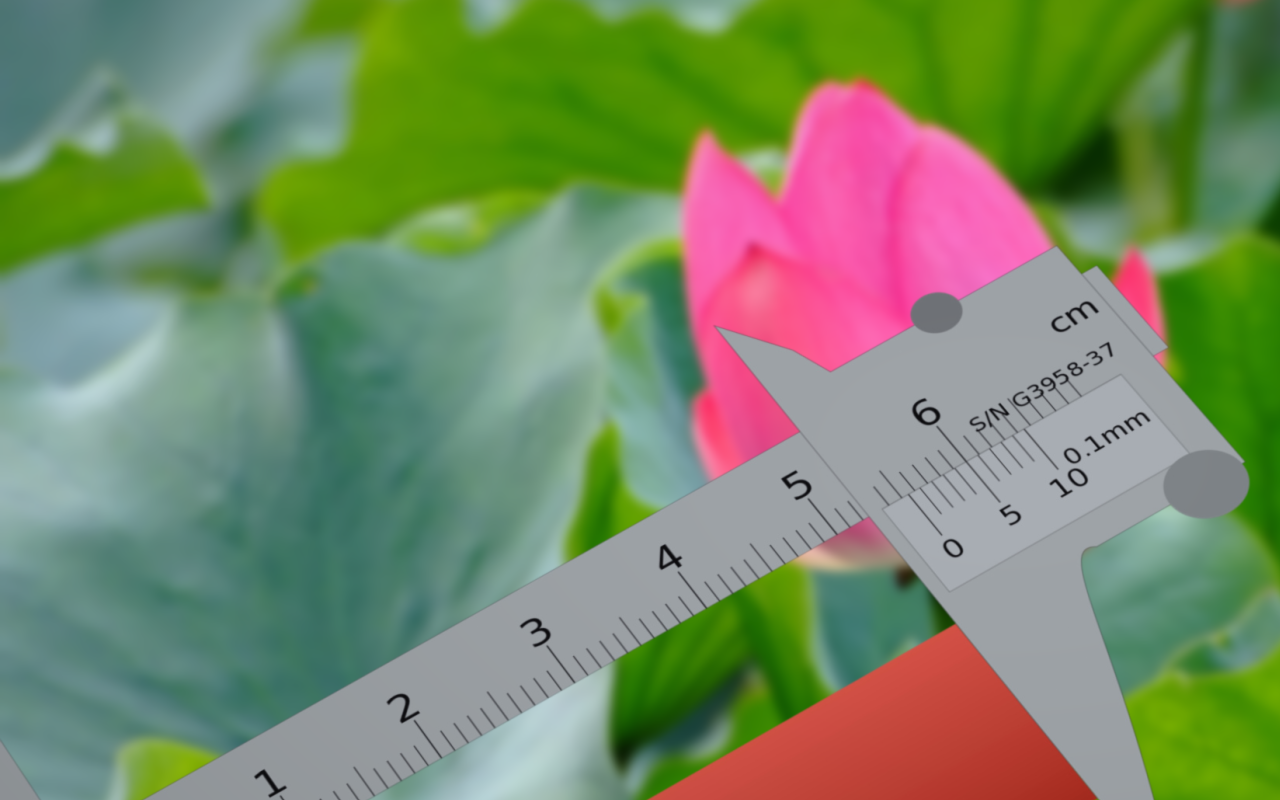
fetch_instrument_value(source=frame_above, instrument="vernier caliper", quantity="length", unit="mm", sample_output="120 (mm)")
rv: 55.5 (mm)
